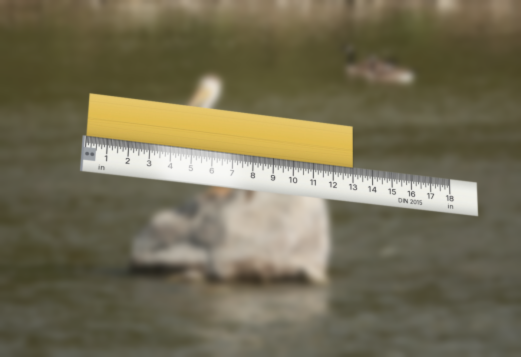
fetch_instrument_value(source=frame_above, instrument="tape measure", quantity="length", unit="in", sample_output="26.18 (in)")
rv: 13 (in)
